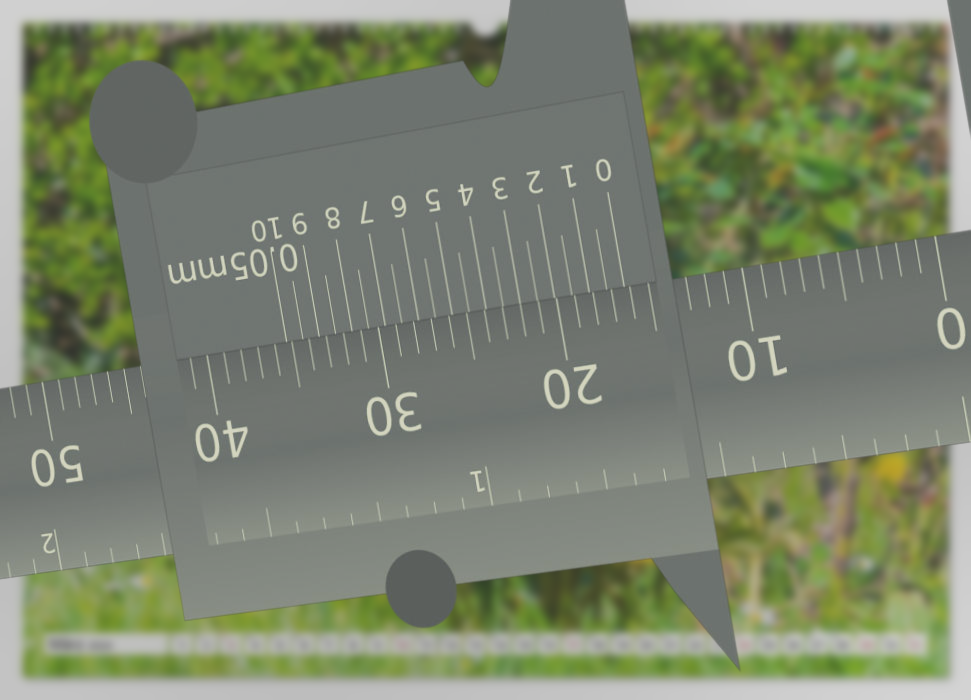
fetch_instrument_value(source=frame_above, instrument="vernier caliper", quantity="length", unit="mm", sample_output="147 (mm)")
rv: 16.3 (mm)
